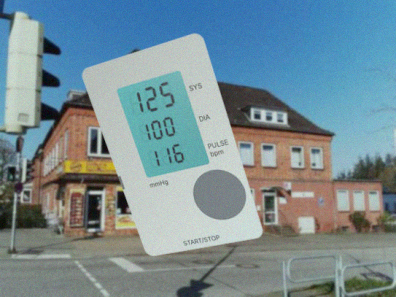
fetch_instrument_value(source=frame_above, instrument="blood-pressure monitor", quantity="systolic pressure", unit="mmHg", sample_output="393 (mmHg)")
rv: 125 (mmHg)
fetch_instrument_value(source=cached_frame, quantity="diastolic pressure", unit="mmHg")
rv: 100 (mmHg)
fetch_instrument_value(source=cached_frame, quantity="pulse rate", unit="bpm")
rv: 116 (bpm)
